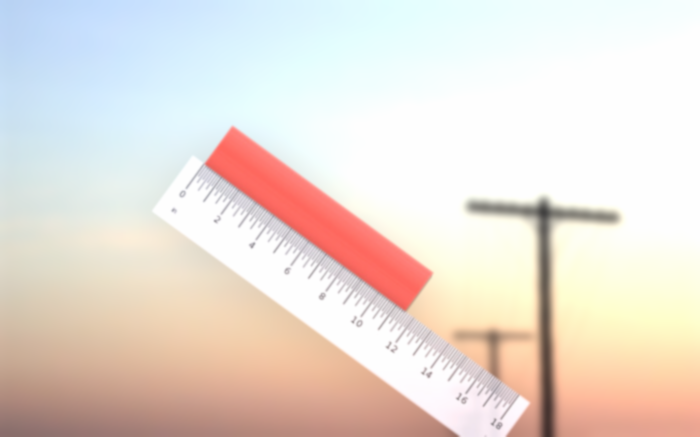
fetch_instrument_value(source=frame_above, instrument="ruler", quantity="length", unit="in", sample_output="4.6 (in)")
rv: 11.5 (in)
